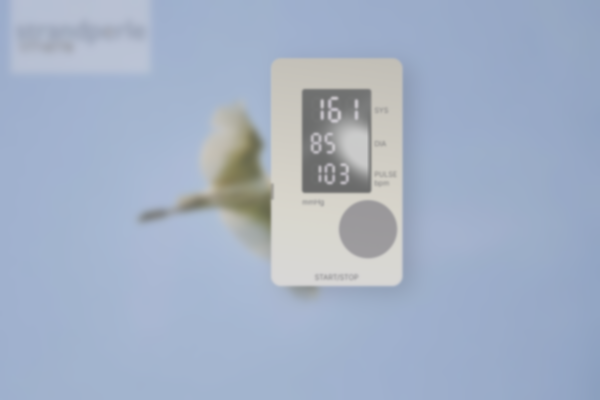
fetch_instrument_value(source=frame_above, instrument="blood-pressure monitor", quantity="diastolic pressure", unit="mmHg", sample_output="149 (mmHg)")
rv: 85 (mmHg)
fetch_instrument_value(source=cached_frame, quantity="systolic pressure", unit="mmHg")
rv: 161 (mmHg)
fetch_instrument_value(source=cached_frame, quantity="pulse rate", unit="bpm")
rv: 103 (bpm)
